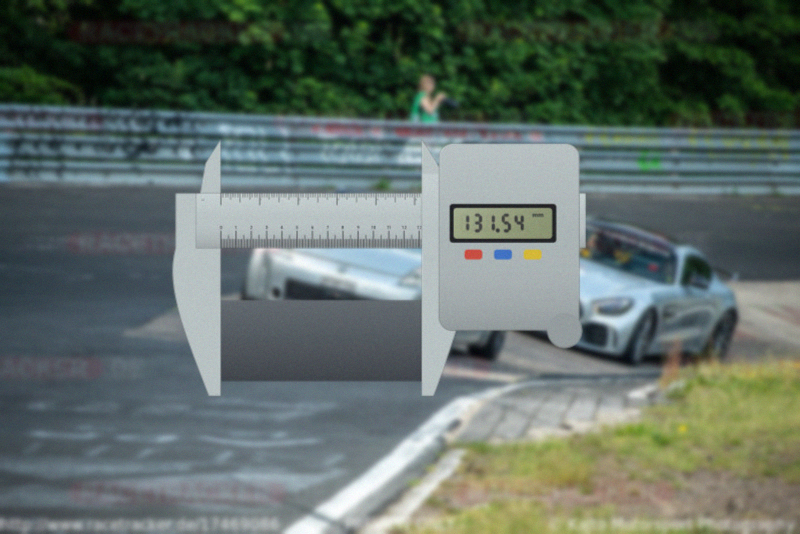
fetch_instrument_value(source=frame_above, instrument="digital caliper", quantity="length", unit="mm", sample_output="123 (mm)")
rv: 131.54 (mm)
